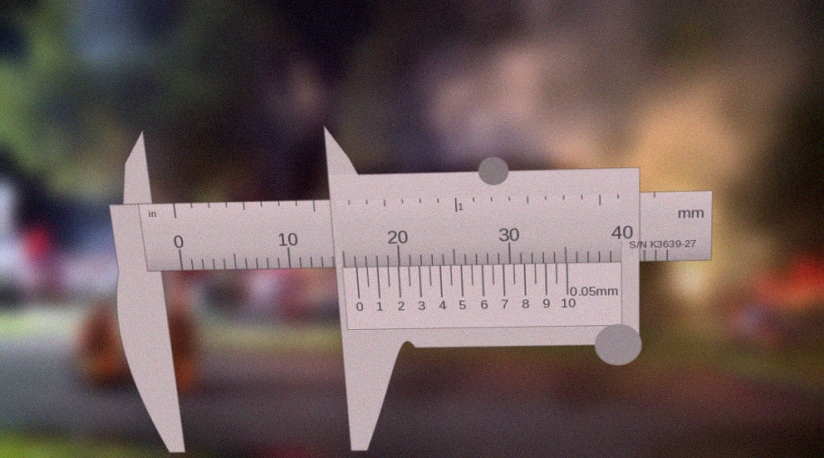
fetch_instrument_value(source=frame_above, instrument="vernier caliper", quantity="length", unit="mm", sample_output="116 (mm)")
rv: 16.1 (mm)
